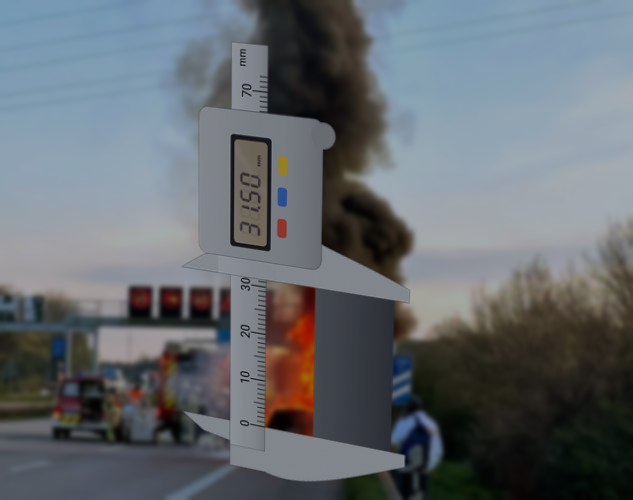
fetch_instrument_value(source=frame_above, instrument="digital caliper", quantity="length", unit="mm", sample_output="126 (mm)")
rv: 31.50 (mm)
